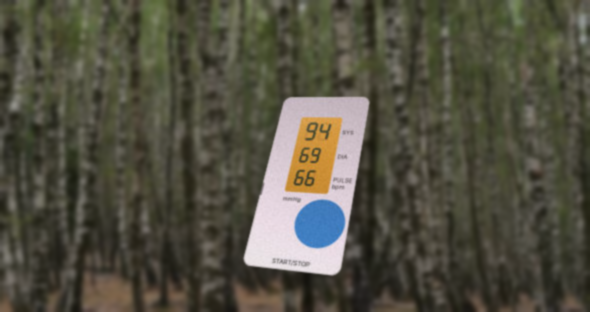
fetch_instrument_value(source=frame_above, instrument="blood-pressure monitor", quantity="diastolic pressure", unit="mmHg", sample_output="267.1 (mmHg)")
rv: 69 (mmHg)
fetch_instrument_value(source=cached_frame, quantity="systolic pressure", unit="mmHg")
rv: 94 (mmHg)
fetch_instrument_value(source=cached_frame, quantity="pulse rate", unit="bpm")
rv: 66 (bpm)
